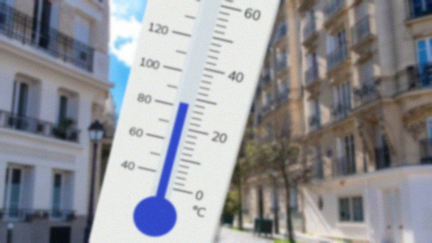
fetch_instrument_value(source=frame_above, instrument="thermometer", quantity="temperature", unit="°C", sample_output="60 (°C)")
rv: 28 (°C)
